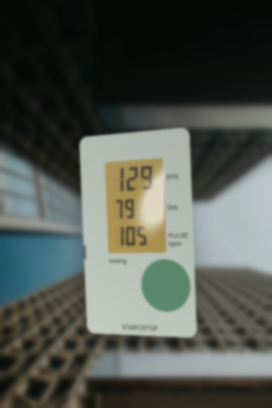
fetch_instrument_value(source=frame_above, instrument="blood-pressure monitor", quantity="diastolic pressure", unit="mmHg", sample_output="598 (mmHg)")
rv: 79 (mmHg)
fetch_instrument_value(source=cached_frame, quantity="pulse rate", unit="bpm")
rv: 105 (bpm)
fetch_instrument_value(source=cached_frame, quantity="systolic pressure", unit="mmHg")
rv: 129 (mmHg)
